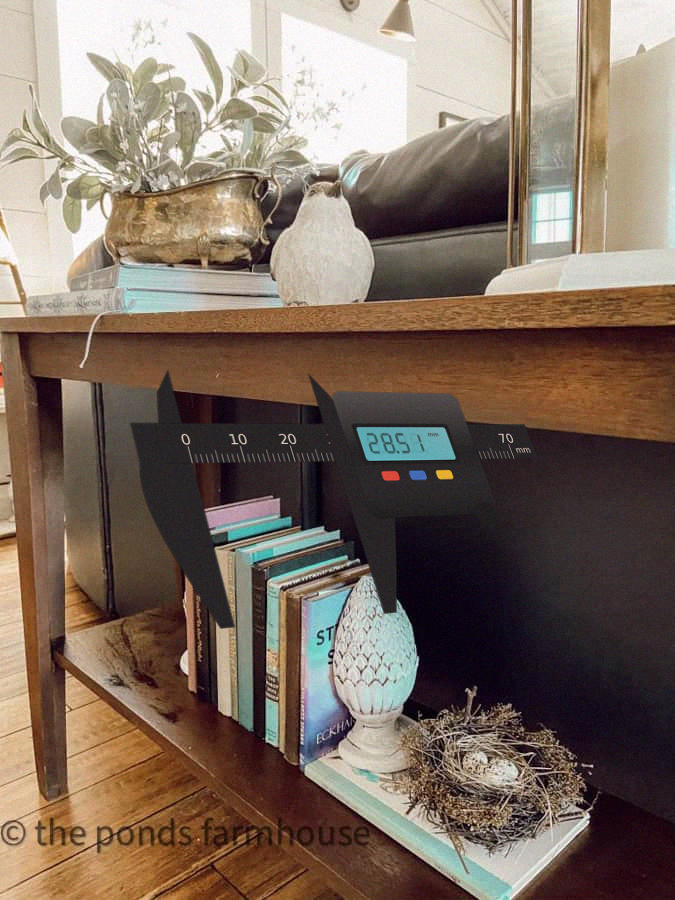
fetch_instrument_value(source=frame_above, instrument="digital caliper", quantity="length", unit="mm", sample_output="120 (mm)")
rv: 28.51 (mm)
